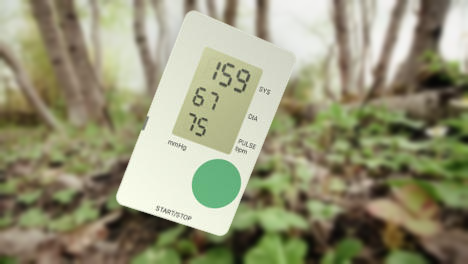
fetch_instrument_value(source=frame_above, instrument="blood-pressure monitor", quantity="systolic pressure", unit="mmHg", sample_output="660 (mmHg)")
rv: 159 (mmHg)
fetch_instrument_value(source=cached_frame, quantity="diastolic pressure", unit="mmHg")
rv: 67 (mmHg)
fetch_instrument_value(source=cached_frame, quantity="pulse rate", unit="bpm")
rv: 75 (bpm)
